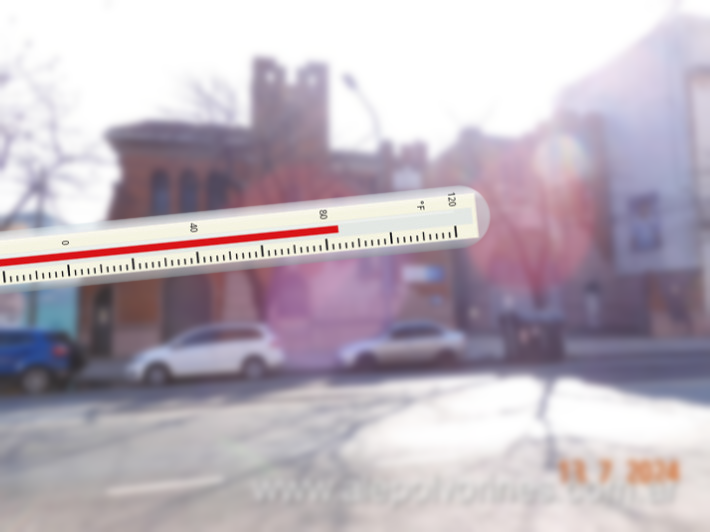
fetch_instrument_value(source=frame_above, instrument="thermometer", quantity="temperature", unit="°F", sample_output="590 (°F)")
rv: 84 (°F)
